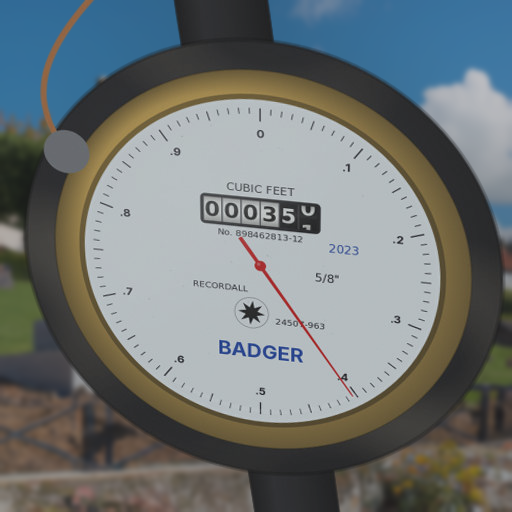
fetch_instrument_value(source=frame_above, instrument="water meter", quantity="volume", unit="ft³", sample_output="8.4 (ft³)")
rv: 350.40 (ft³)
